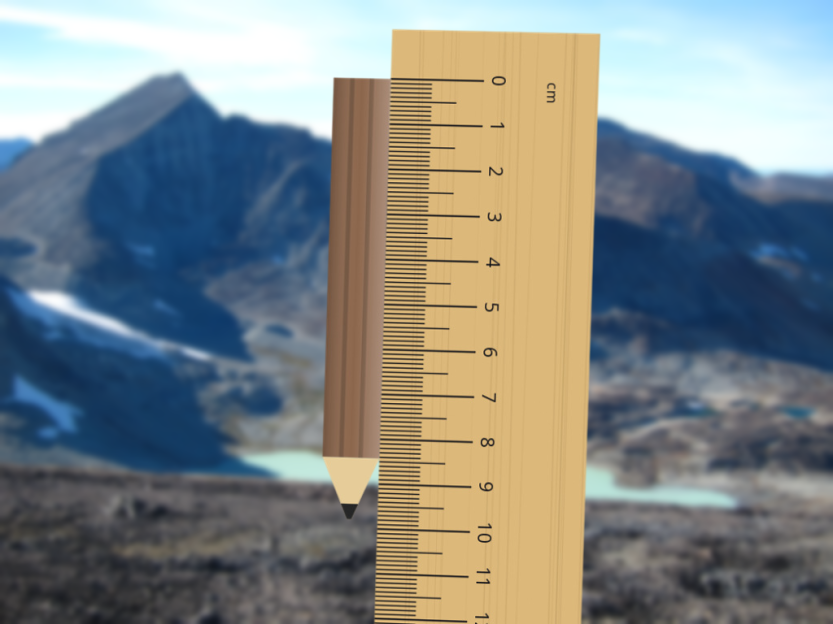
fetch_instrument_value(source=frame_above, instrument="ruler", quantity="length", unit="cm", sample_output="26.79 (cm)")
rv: 9.8 (cm)
